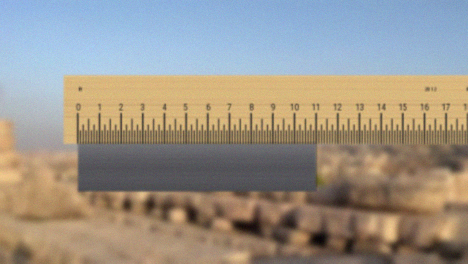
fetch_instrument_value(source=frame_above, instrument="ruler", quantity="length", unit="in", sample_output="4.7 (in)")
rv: 11 (in)
